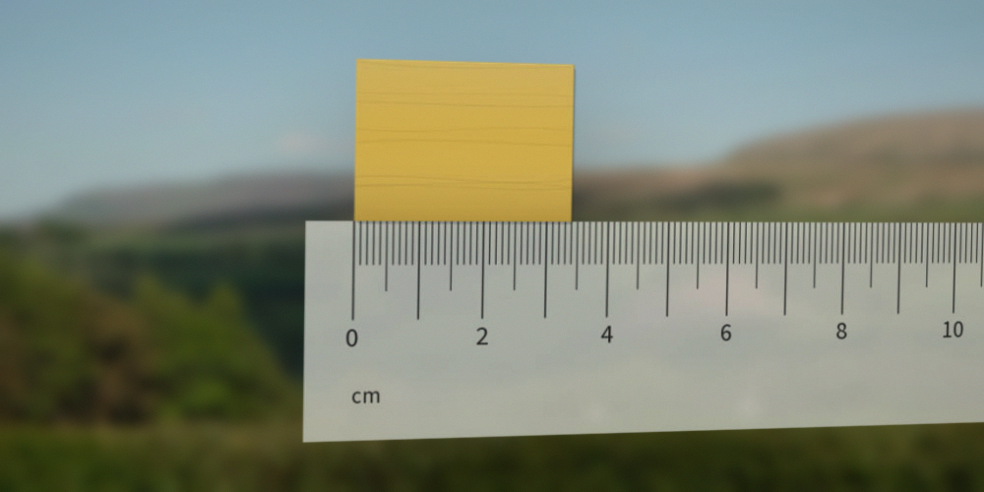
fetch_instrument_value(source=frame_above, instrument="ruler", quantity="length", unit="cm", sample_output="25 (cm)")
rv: 3.4 (cm)
